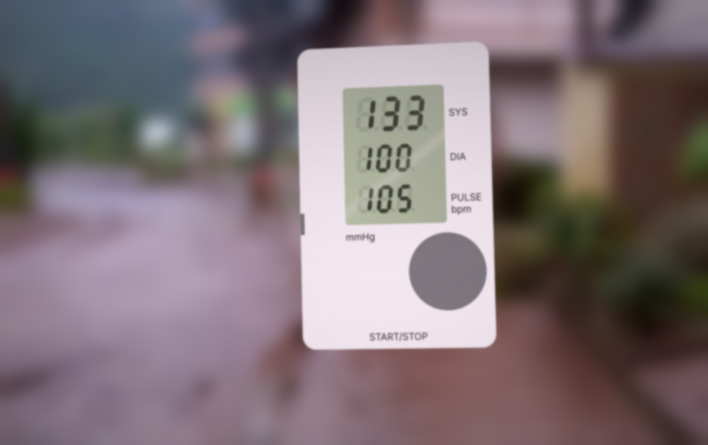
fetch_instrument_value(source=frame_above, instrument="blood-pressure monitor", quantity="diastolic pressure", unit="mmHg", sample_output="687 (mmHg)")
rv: 100 (mmHg)
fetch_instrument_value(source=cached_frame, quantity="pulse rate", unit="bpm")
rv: 105 (bpm)
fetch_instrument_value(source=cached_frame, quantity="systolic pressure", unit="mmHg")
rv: 133 (mmHg)
